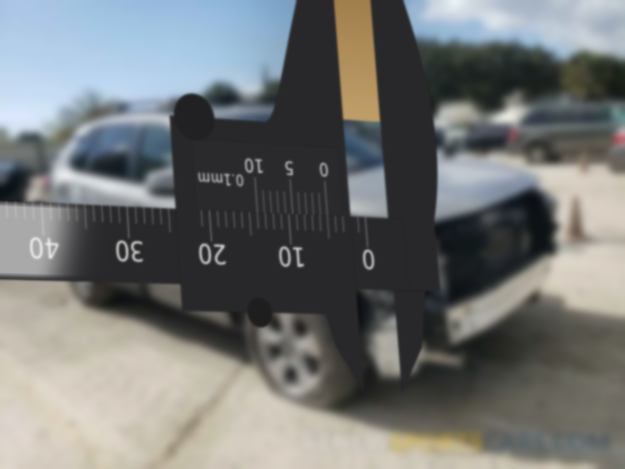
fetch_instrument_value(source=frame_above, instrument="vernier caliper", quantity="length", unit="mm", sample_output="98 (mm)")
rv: 5.0 (mm)
